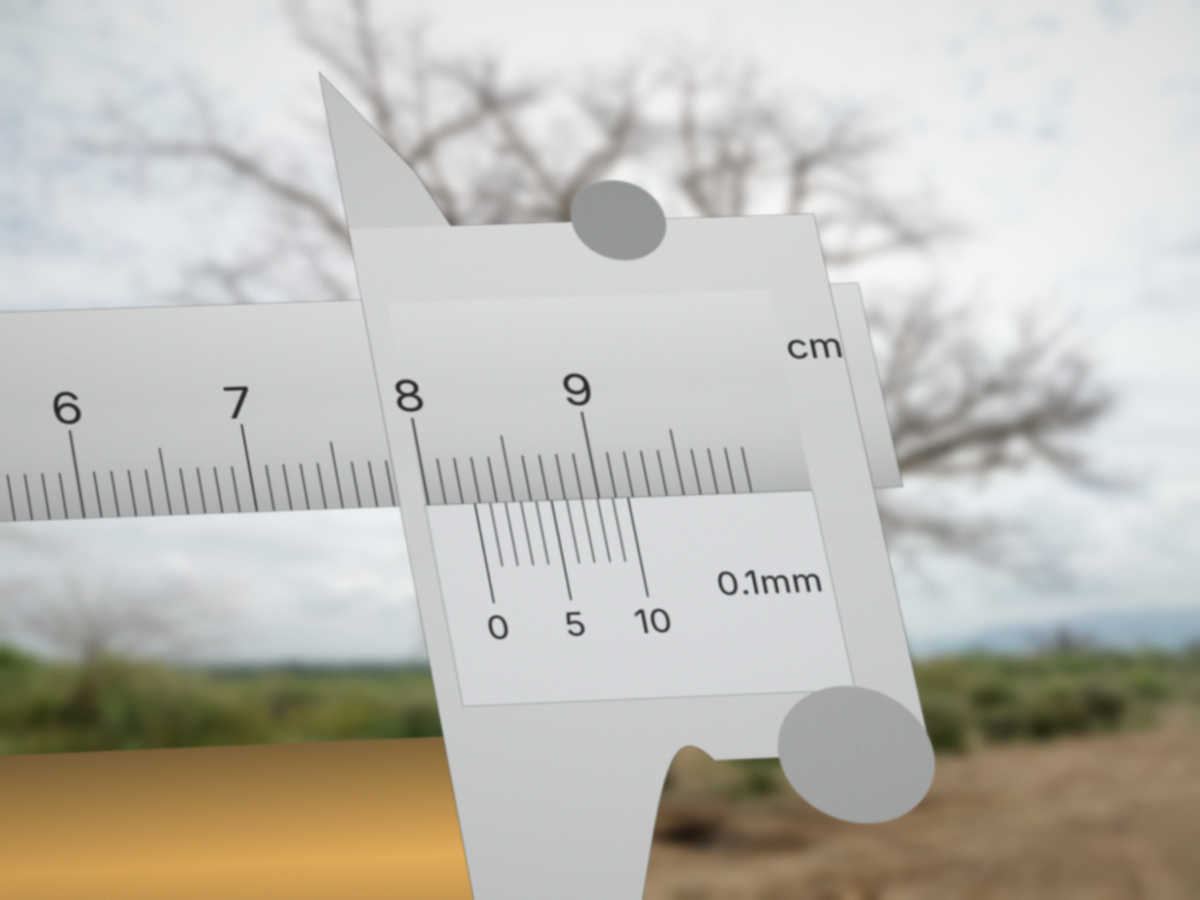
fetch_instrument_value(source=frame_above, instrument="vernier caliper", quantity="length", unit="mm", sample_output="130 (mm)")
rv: 82.7 (mm)
